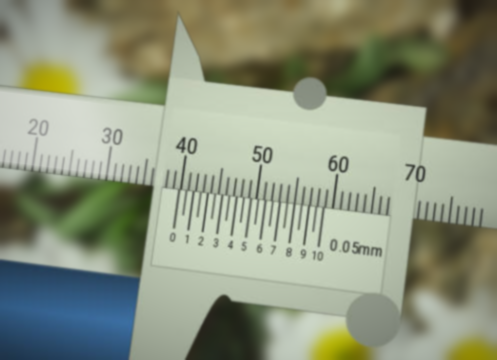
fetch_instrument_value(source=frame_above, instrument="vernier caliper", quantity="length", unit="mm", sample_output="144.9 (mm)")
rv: 39.8 (mm)
